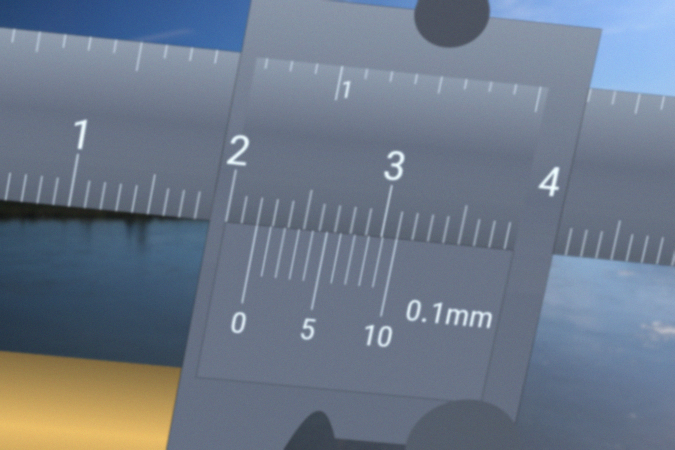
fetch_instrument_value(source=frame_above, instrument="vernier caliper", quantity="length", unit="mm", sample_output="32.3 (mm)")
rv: 22.0 (mm)
